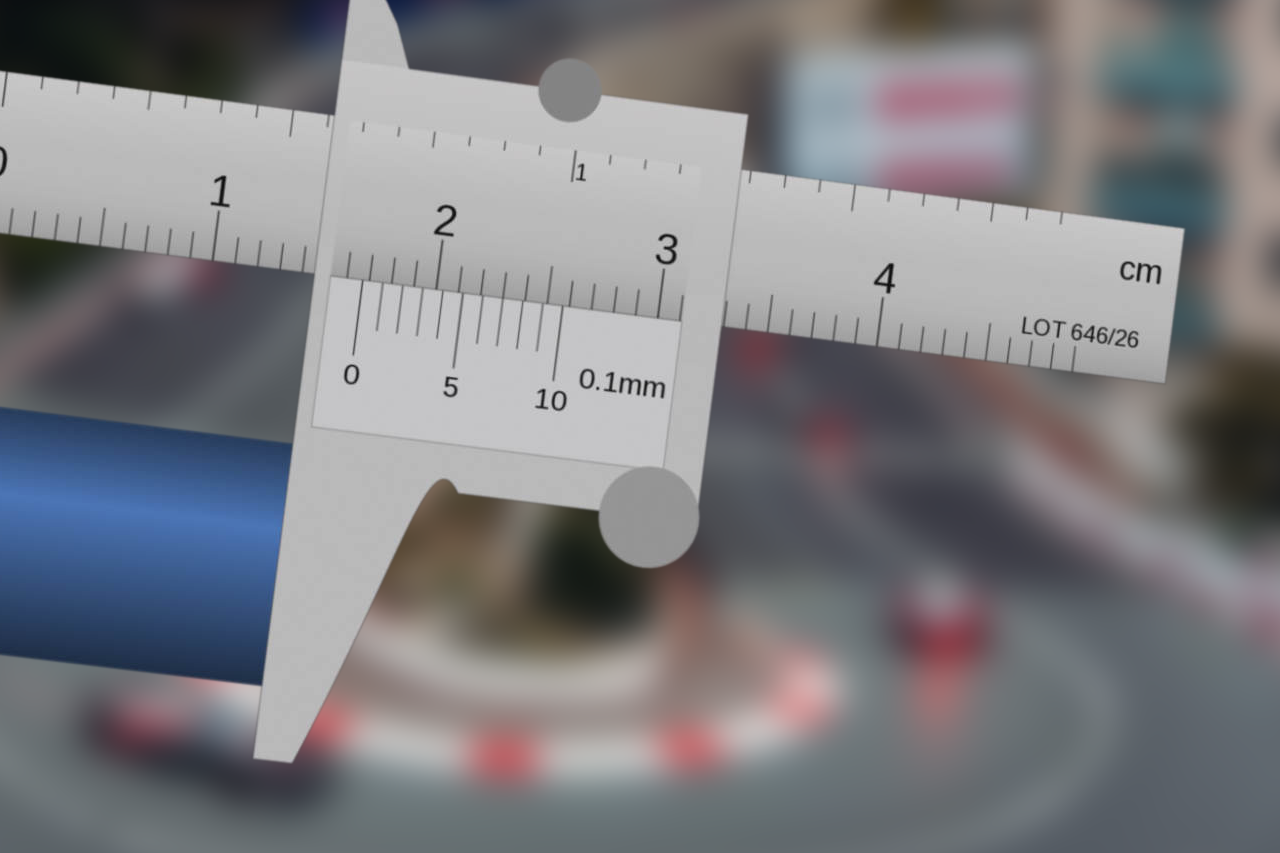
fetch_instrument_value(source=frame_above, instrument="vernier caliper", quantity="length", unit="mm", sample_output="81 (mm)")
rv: 16.7 (mm)
